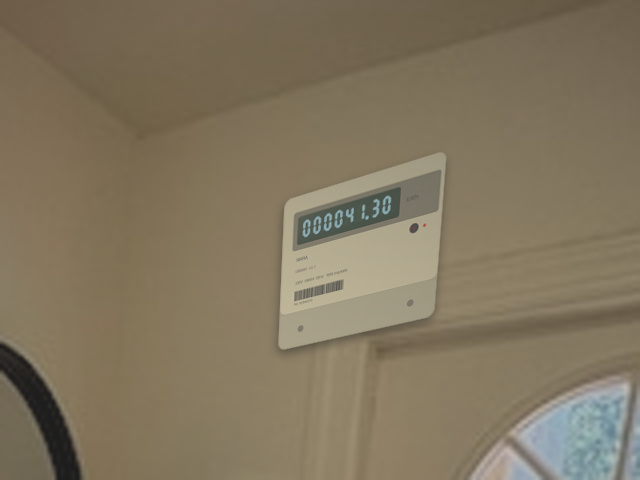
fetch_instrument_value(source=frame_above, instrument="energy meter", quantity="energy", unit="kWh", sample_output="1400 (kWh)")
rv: 41.30 (kWh)
